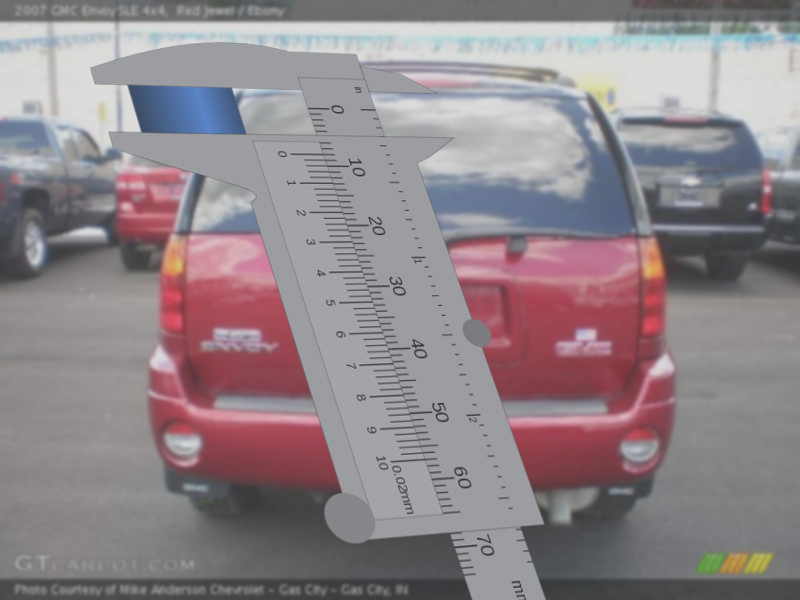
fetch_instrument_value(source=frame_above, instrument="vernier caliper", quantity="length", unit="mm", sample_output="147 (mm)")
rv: 8.0 (mm)
